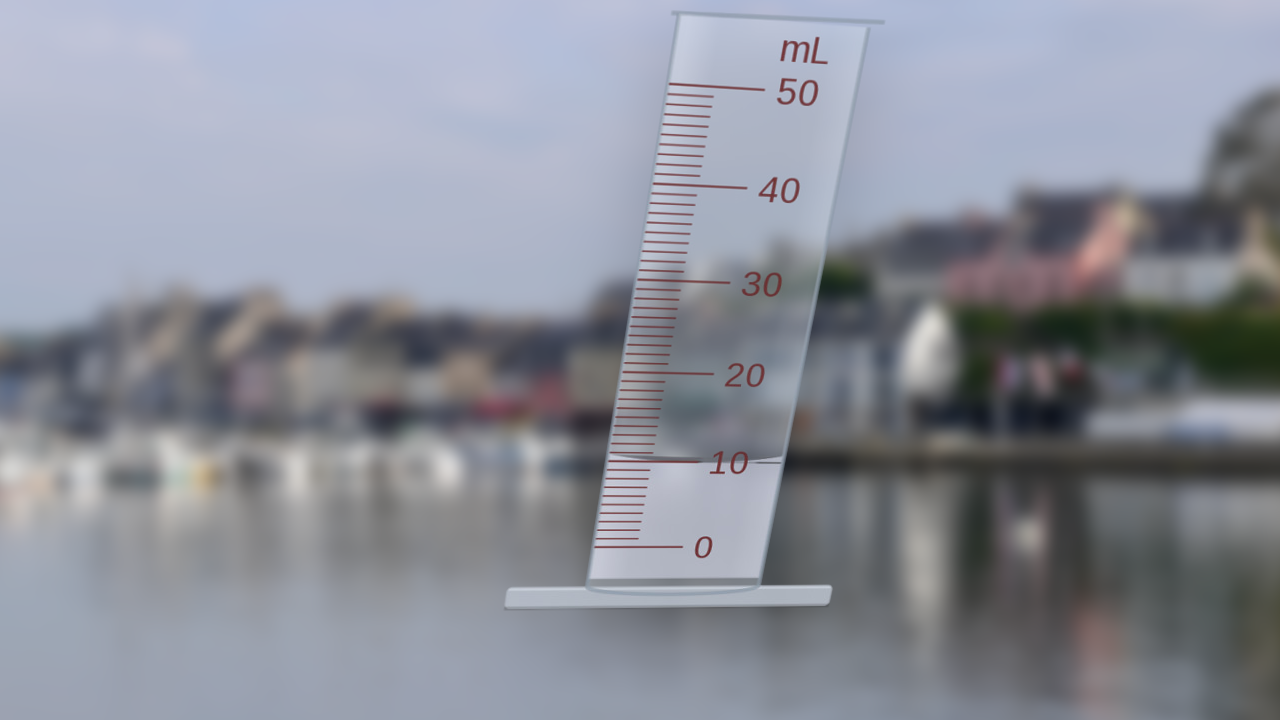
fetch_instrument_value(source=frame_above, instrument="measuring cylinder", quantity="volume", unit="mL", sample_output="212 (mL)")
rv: 10 (mL)
